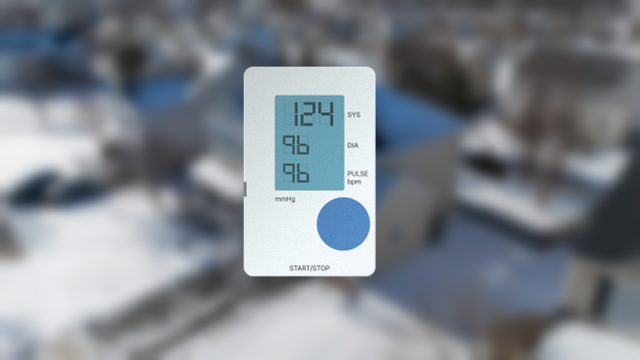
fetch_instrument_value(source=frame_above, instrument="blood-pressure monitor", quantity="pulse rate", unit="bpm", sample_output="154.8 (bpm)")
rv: 96 (bpm)
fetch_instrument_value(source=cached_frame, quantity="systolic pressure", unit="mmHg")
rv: 124 (mmHg)
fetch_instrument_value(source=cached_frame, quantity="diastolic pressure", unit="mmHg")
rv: 96 (mmHg)
